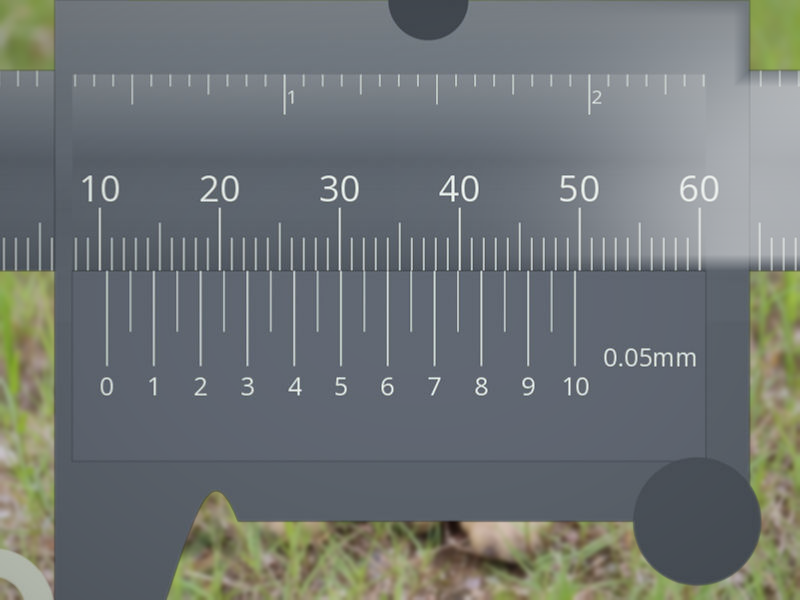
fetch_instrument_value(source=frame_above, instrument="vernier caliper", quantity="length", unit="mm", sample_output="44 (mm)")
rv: 10.6 (mm)
